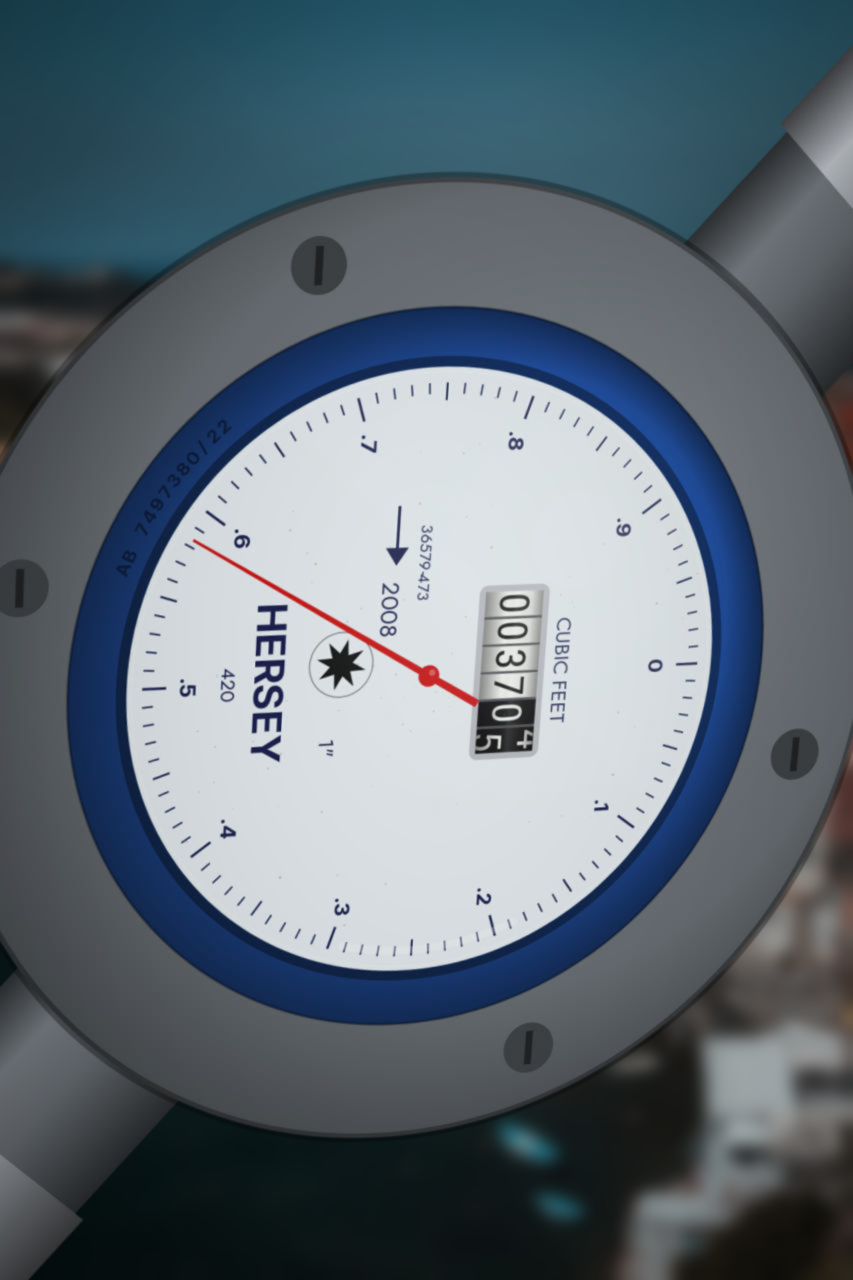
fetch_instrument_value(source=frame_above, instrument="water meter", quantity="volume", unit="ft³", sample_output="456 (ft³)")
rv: 3704.58 (ft³)
